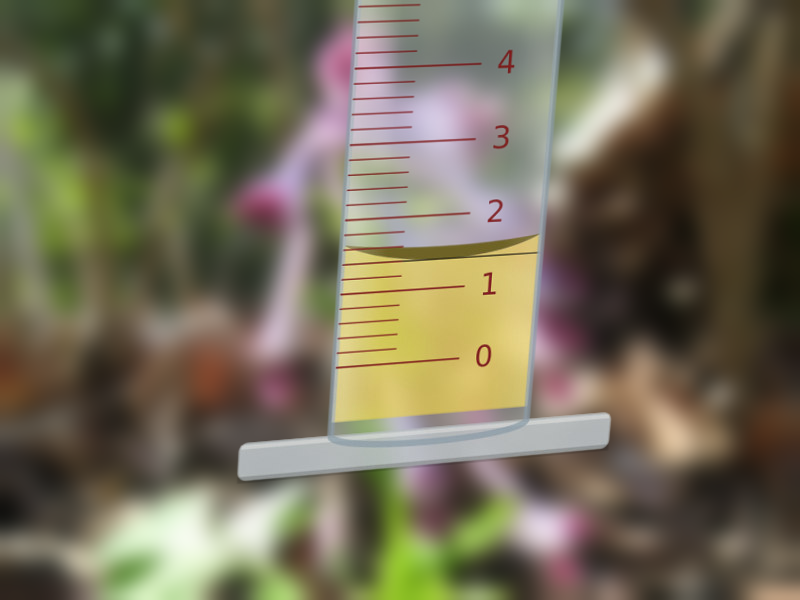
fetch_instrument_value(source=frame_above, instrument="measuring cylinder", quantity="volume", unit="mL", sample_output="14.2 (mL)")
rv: 1.4 (mL)
